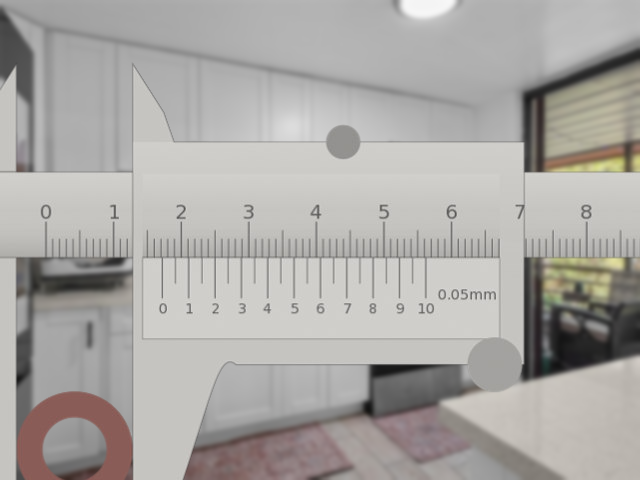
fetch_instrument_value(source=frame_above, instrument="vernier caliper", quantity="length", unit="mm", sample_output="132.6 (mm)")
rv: 17.2 (mm)
